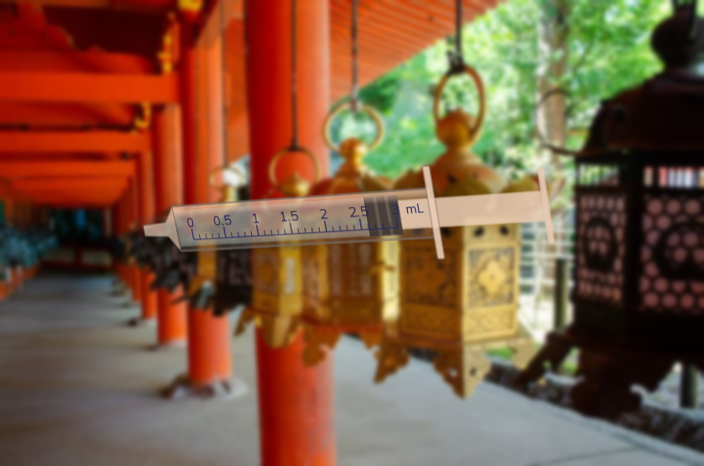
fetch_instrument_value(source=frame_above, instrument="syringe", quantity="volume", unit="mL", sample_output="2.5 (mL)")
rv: 2.6 (mL)
